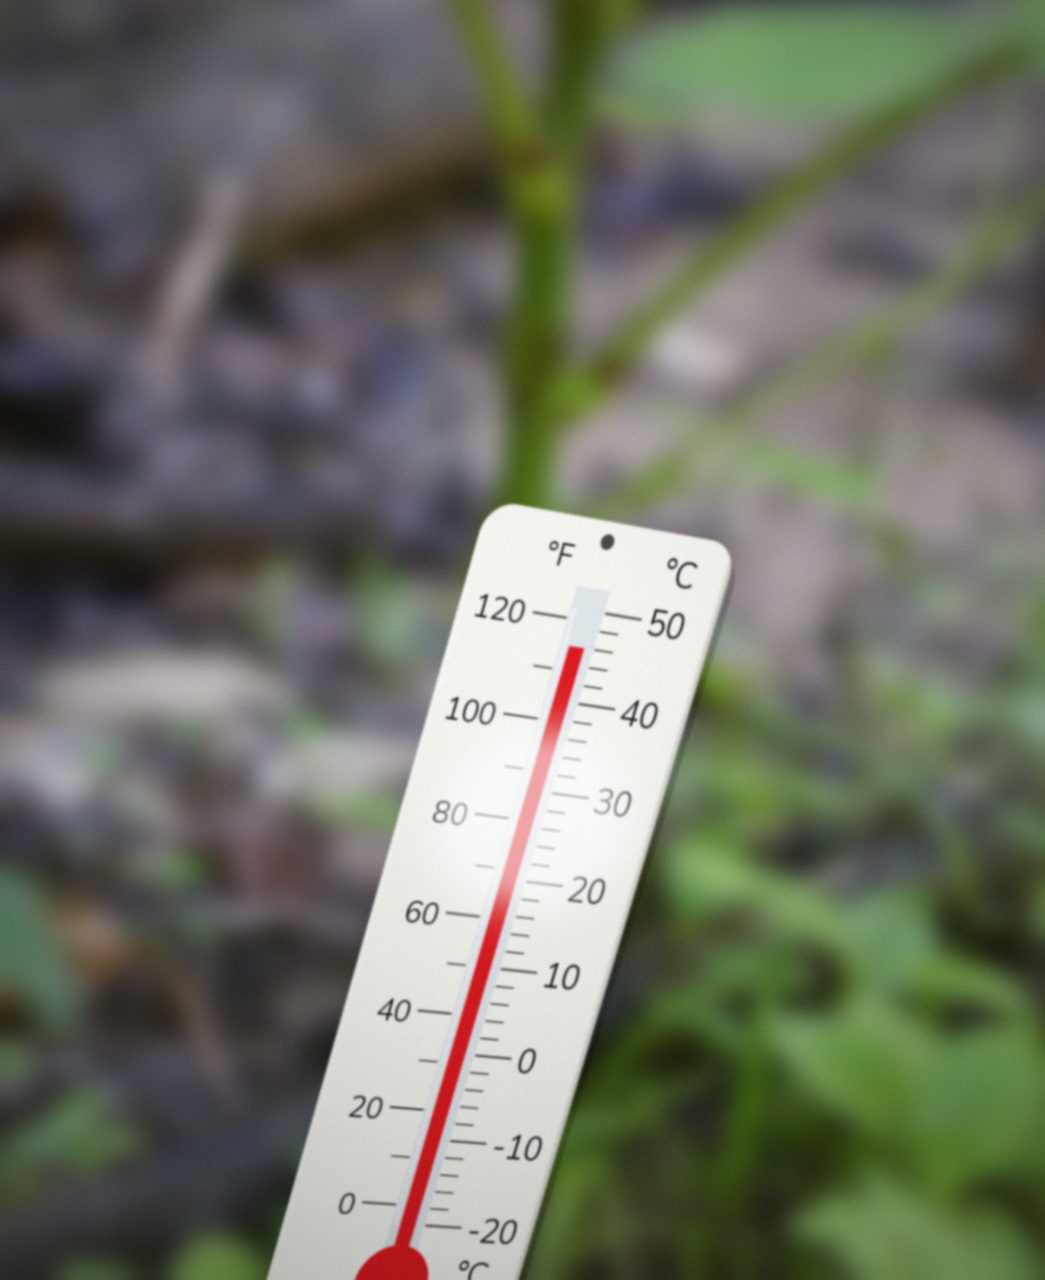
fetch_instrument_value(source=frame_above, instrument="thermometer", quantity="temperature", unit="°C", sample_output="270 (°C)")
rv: 46 (°C)
